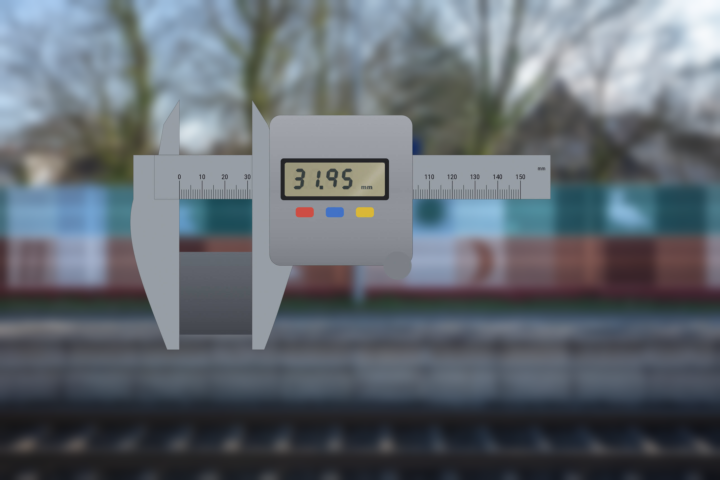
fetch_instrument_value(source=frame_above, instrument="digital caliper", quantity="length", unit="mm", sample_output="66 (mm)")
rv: 31.95 (mm)
